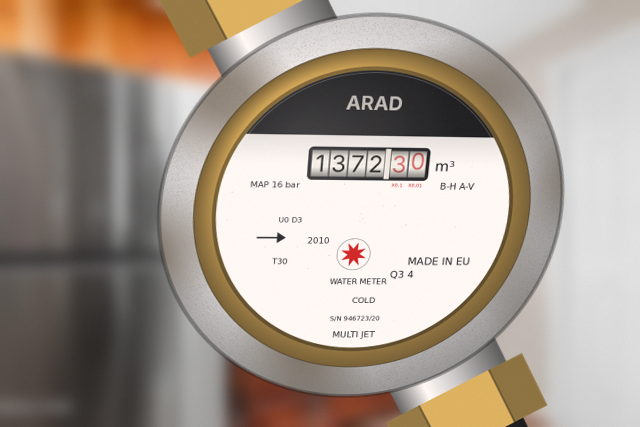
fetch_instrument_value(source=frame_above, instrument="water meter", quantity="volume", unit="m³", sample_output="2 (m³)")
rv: 1372.30 (m³)
